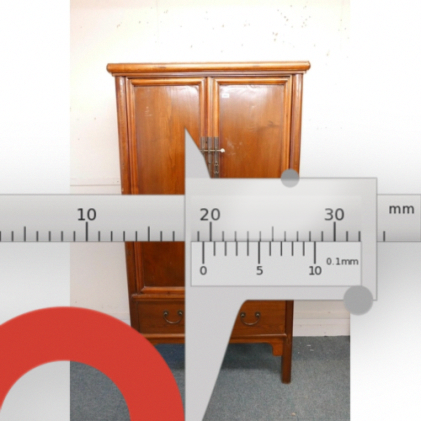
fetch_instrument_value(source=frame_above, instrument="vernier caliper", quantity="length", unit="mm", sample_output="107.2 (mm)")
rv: 19.4 (mm)
